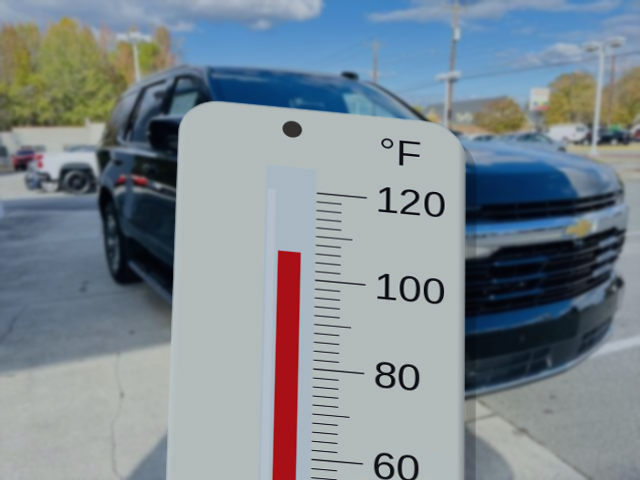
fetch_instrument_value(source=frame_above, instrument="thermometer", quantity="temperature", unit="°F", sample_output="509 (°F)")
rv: 106 (°F)
